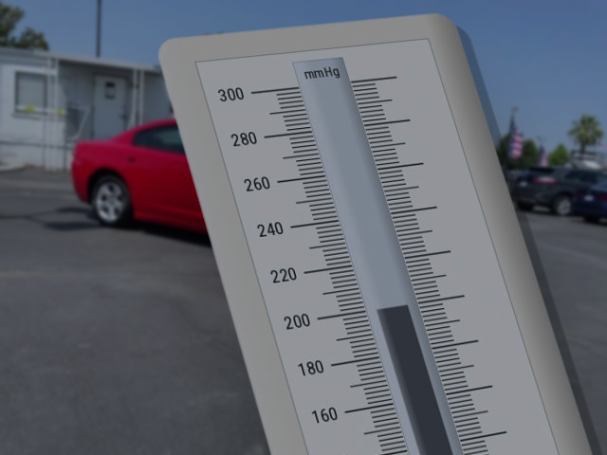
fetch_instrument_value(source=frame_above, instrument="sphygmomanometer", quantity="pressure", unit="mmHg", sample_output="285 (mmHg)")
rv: 200 (mmHg)
